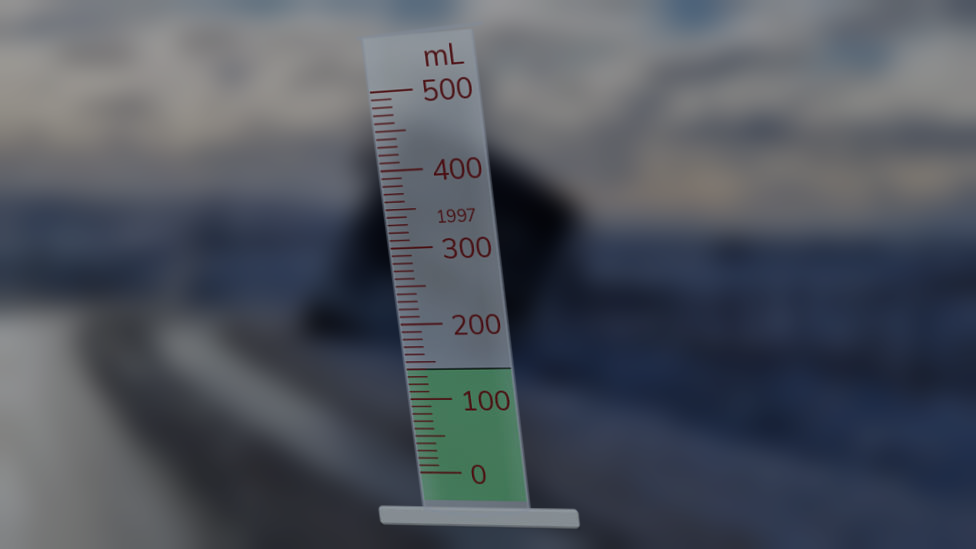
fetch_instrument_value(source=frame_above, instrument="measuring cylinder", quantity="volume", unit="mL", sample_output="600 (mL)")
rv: 140 (mL)
